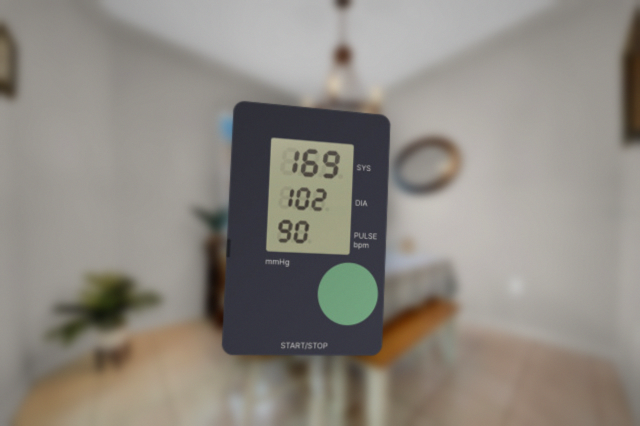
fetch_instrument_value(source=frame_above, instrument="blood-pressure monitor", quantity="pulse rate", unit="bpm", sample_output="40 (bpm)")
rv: 90 (bpm)
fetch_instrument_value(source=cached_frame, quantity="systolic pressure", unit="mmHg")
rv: 169 (mmHg)
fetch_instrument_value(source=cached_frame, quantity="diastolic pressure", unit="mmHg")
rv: 102 (mmHg)
